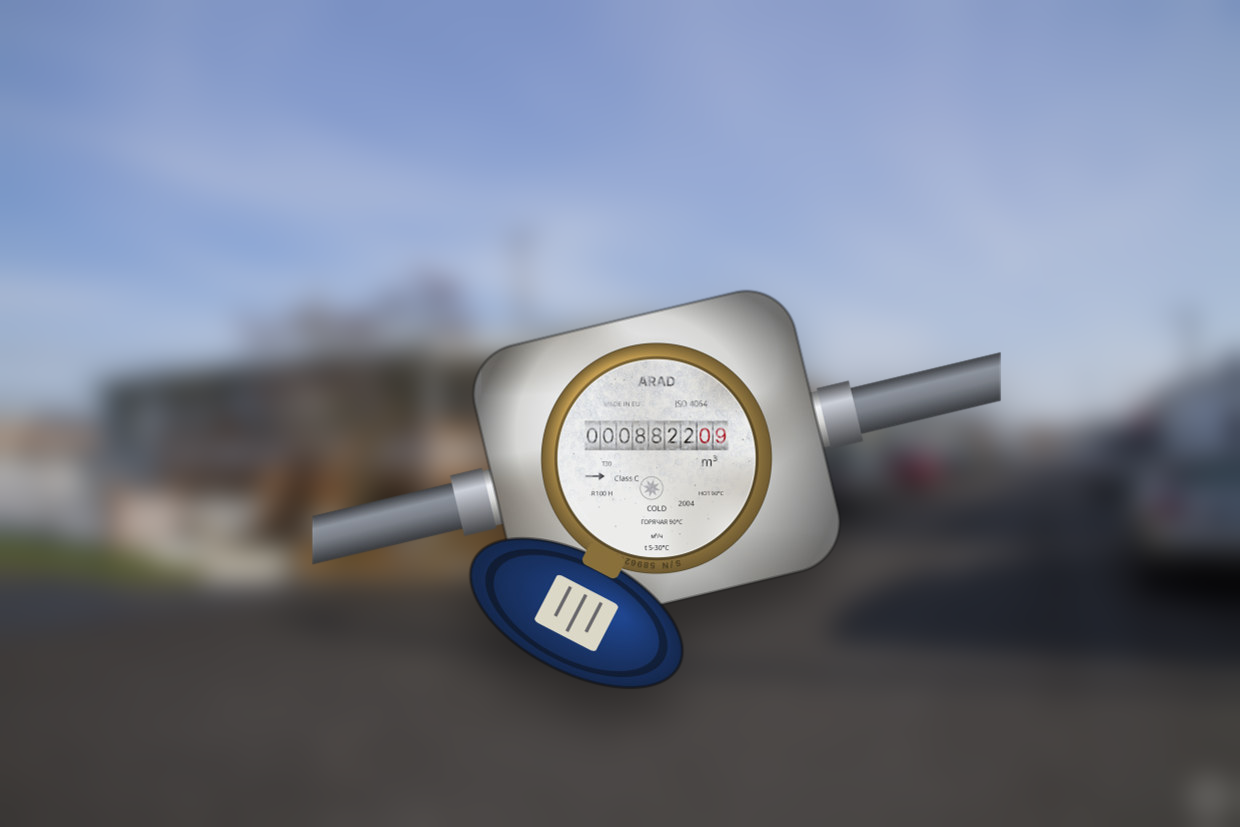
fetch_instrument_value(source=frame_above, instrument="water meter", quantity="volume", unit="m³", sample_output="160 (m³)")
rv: 8822.09 (m³)
